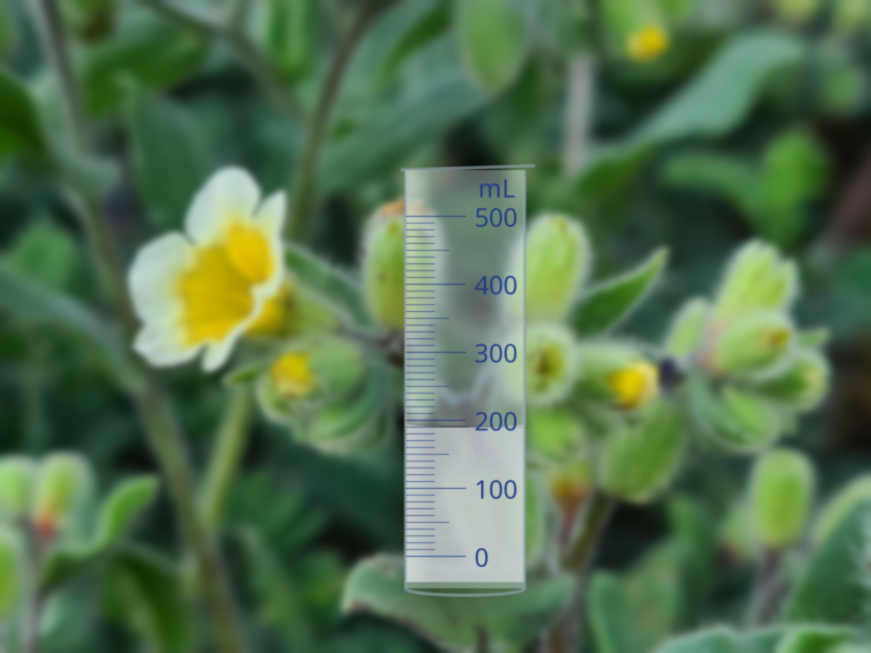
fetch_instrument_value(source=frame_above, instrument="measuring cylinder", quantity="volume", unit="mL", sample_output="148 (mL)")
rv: 190 (mL)
